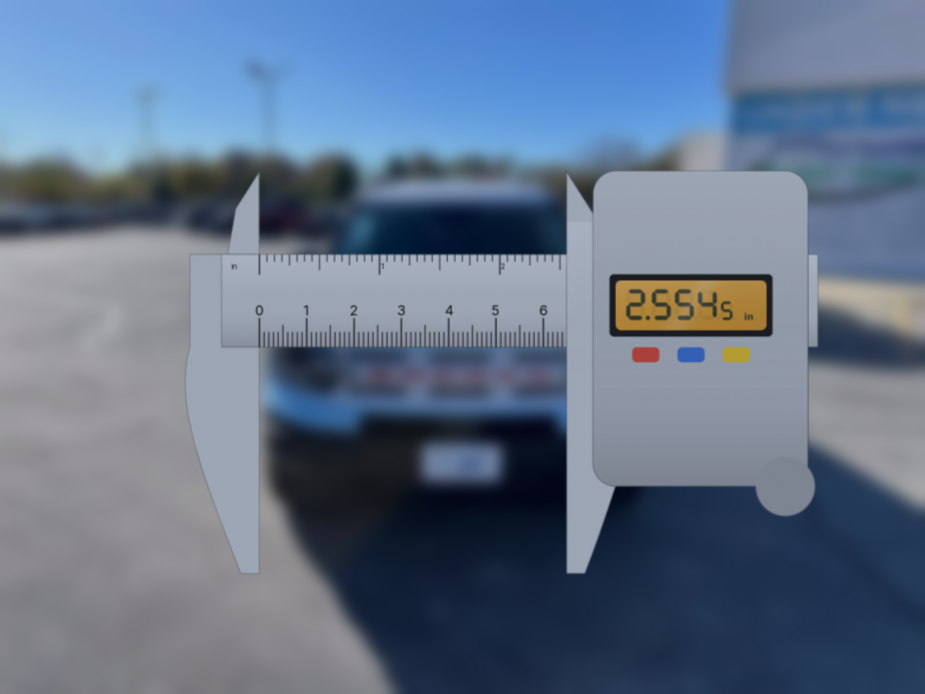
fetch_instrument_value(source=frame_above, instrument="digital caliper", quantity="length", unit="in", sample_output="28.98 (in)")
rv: 2.5545 (in)
